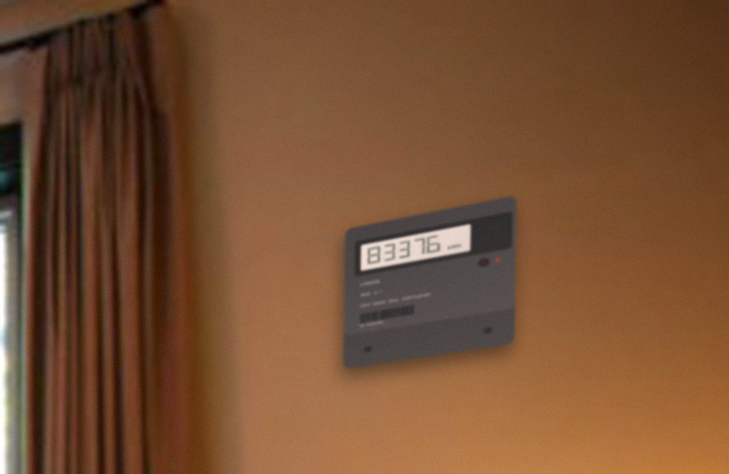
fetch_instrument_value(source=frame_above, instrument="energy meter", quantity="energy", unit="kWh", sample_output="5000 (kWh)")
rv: 83376 (kWh)
